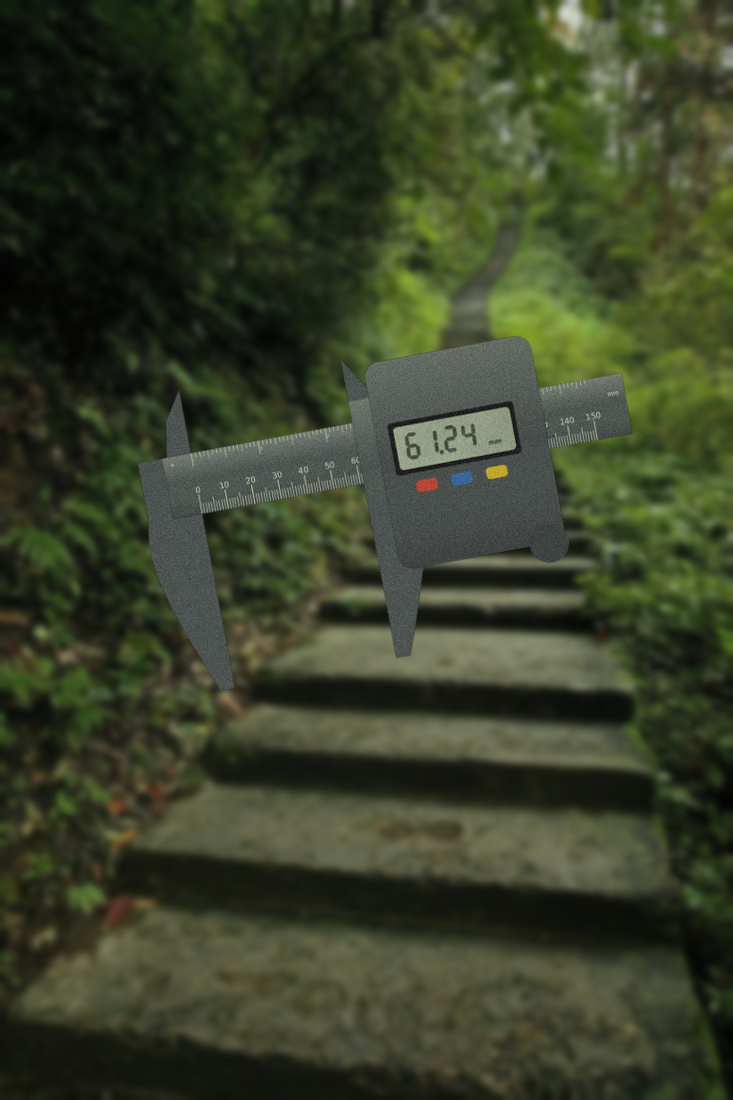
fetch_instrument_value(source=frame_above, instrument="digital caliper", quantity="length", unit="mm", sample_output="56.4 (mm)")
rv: 61.24 (mm)
